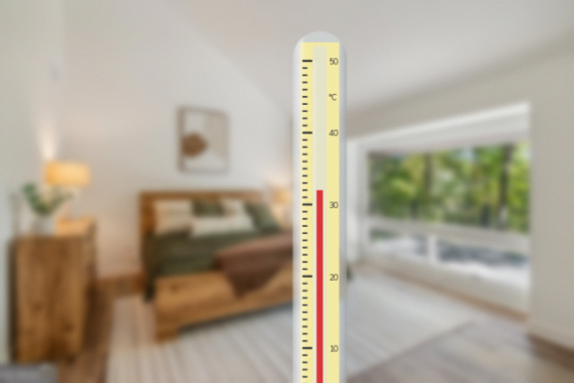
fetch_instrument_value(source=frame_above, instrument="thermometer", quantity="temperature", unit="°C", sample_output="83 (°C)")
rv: 32 (°C)
